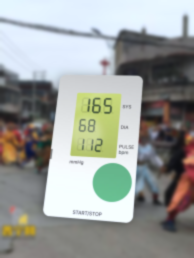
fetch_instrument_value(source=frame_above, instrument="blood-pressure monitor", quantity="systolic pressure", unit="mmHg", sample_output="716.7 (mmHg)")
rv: 165 (mmHg)
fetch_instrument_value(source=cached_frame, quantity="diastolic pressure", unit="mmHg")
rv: 68 (mmHg)
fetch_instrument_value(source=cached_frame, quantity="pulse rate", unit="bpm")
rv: 112 (bpm)
